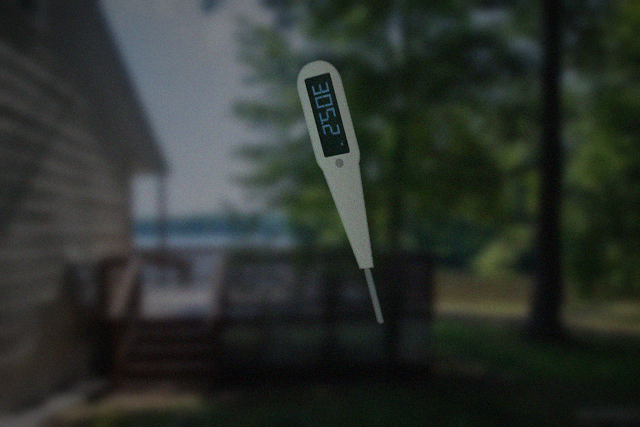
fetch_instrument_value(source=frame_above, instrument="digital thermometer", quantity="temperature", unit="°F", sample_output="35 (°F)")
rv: 305.2 (°F)
